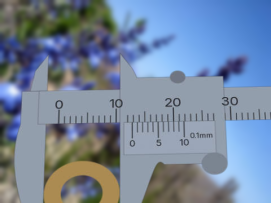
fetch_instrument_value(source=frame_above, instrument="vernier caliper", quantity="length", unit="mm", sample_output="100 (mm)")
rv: 12.8 (mm)
